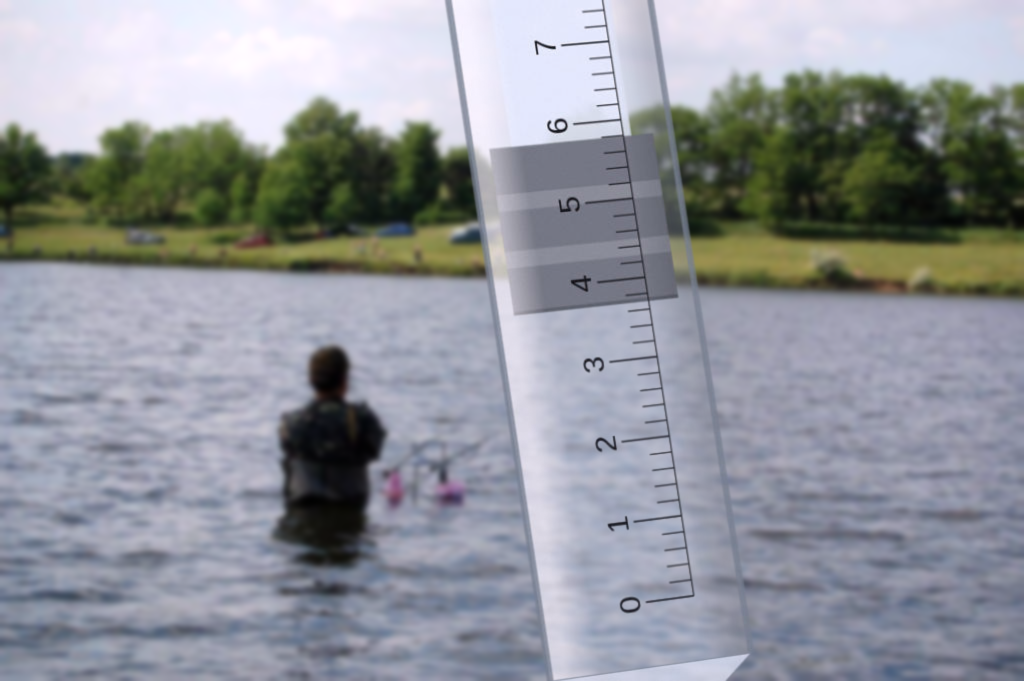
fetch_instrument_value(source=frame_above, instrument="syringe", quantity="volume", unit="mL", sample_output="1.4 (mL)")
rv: 3.7 (mL)
